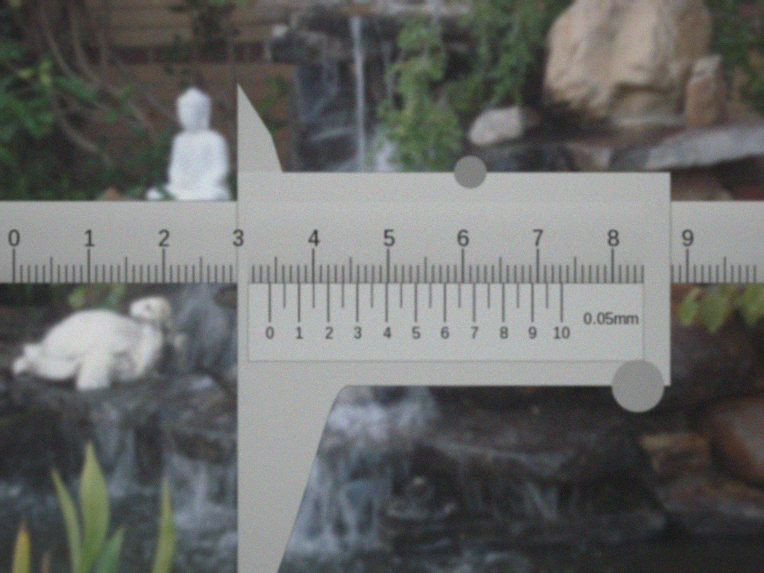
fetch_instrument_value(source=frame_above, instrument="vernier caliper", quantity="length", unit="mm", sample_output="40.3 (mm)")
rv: 34.2 (mm)
